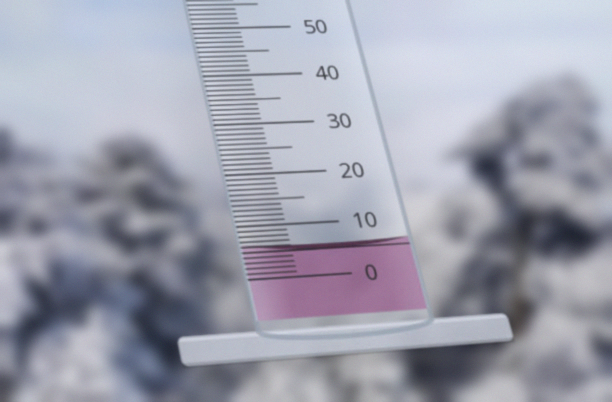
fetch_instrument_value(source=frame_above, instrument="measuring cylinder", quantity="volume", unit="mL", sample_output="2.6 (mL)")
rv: 5 (mL)
